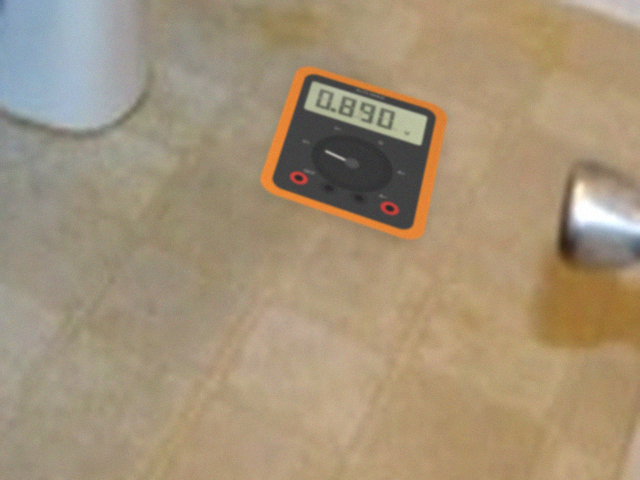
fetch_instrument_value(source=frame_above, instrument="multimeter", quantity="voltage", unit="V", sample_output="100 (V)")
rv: 0.890 (V)
